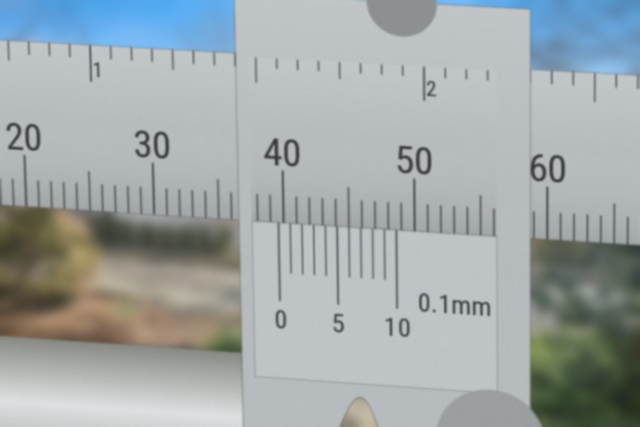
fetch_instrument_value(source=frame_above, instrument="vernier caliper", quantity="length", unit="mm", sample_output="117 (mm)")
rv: 39.6 (mm)
